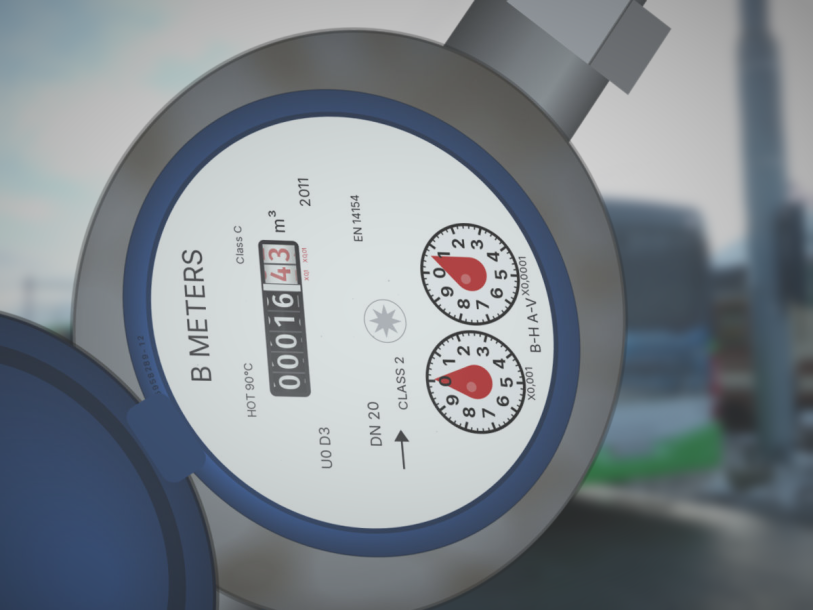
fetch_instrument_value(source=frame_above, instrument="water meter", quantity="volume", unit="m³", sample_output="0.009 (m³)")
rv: 16.4300 (m³)
